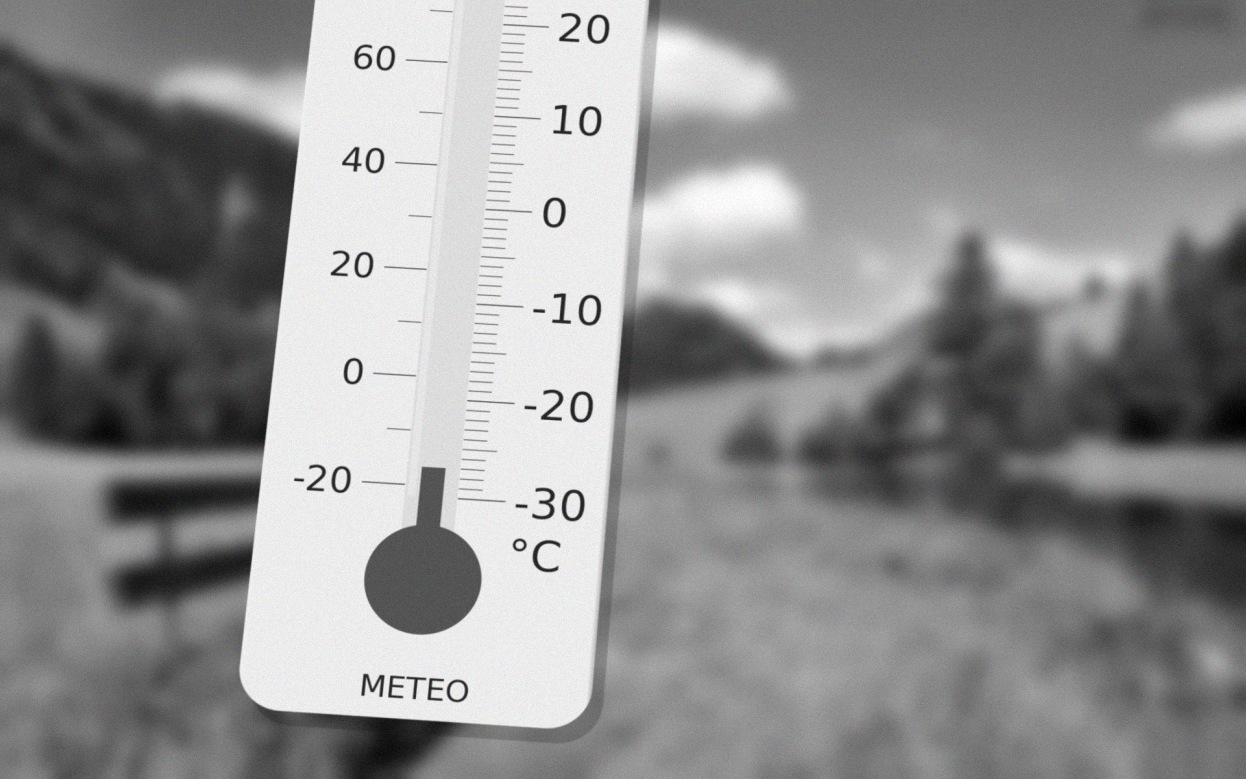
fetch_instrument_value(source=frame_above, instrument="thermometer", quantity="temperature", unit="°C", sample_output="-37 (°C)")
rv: -27 (°C)
